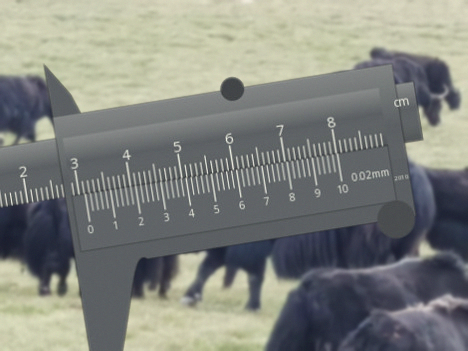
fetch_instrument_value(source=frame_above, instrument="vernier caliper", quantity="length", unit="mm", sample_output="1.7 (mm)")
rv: 31.2 (mm)
